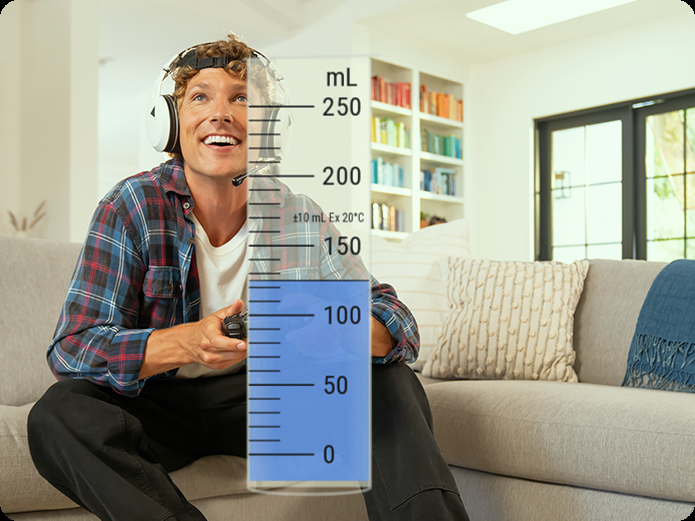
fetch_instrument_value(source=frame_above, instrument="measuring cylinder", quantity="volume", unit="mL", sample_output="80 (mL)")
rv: 125 (mL)
